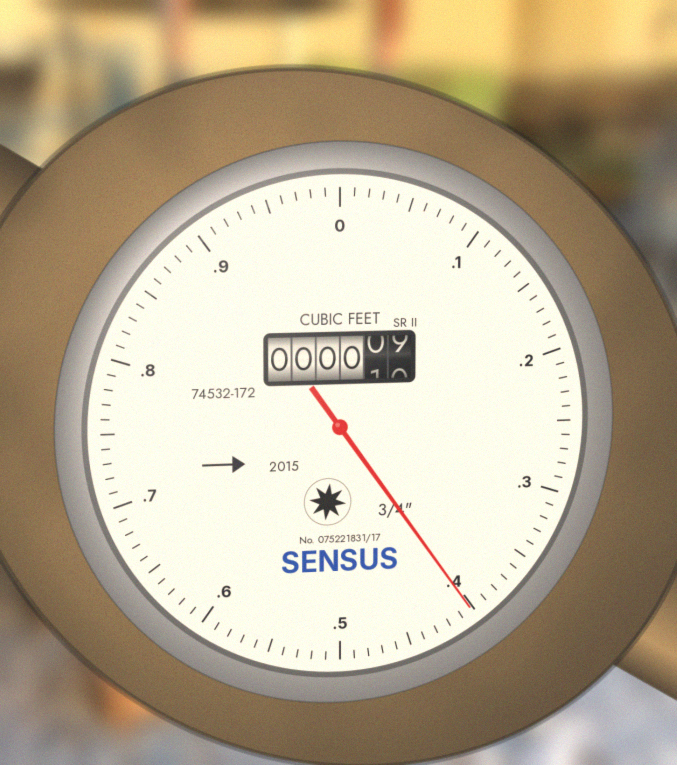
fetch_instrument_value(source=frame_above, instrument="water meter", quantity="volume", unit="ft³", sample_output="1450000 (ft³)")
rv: 9.40 (ft³)
